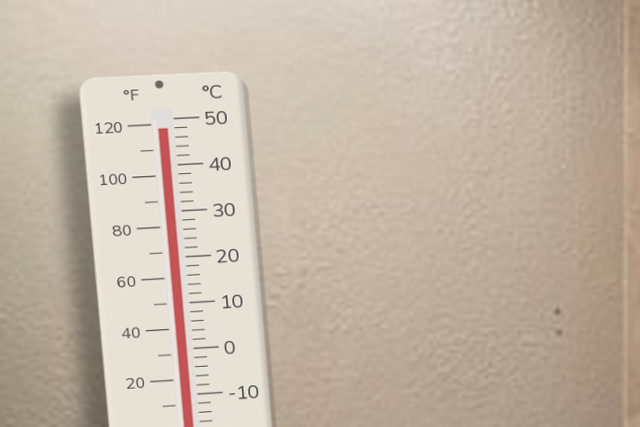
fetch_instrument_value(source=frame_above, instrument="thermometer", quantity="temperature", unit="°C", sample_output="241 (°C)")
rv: 48 (°C)
